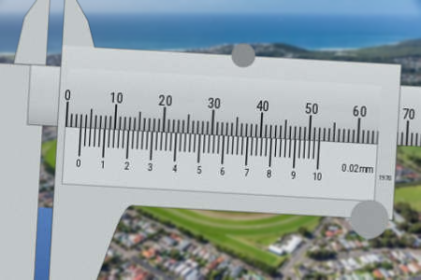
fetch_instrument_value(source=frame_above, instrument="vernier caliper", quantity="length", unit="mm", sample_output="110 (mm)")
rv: 3.0 (mm)
